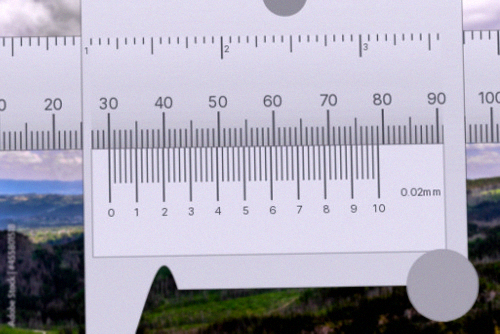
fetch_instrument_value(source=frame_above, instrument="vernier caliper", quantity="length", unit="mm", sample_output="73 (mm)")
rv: 30.0 (mm)
